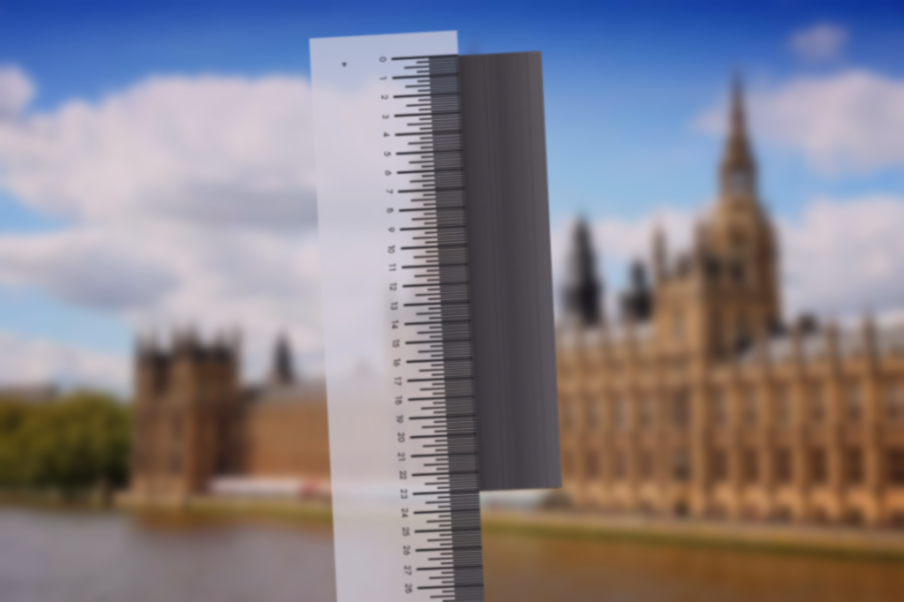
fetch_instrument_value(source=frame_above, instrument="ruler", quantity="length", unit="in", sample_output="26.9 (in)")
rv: 23 (in)
